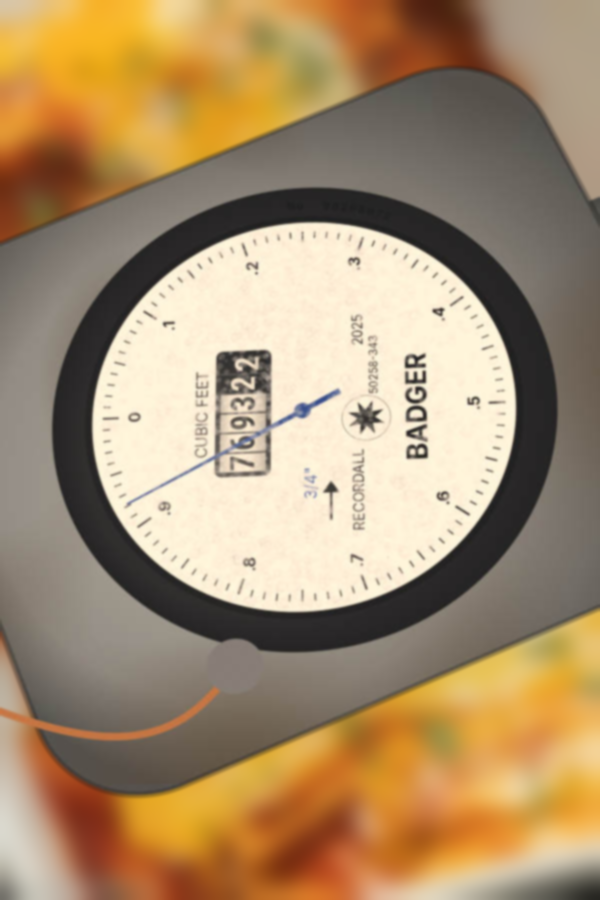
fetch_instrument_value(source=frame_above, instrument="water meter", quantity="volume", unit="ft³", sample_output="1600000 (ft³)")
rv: 769321.92 (ft³)
